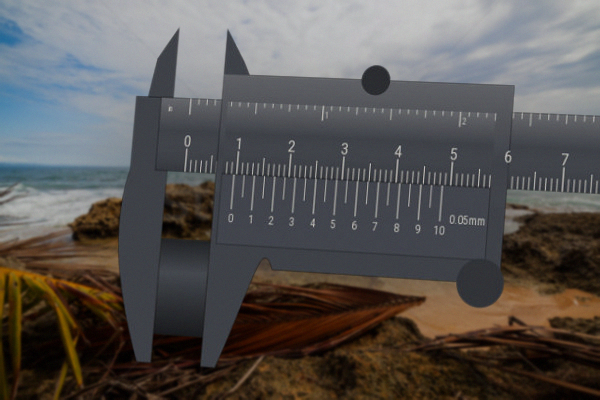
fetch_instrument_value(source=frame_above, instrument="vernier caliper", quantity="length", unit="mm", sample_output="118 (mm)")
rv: 9.5 (mm)
